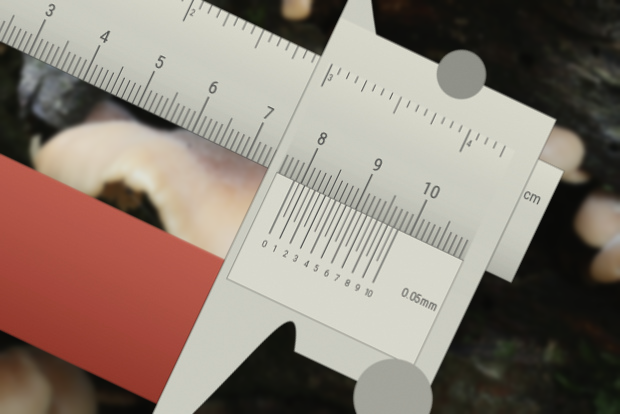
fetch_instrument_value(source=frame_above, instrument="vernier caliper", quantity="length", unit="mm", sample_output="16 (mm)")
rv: 78.8 (mm)
